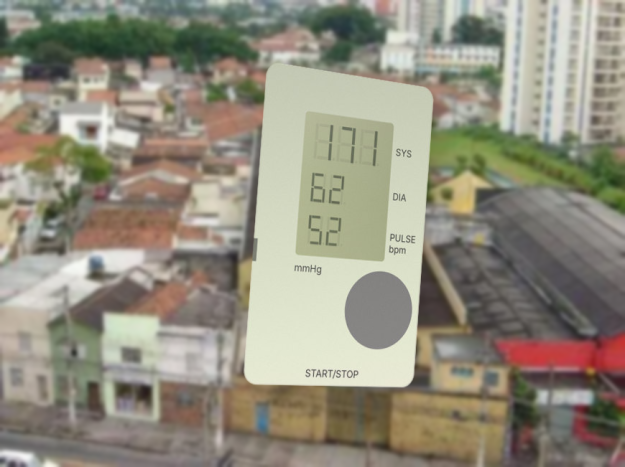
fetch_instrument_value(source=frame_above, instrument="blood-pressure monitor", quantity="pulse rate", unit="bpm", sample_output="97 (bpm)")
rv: 52 (bpm)
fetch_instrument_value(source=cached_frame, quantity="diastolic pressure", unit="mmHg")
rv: 62 (mmHg)
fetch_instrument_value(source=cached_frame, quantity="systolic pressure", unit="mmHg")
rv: 171 (mmHg)
